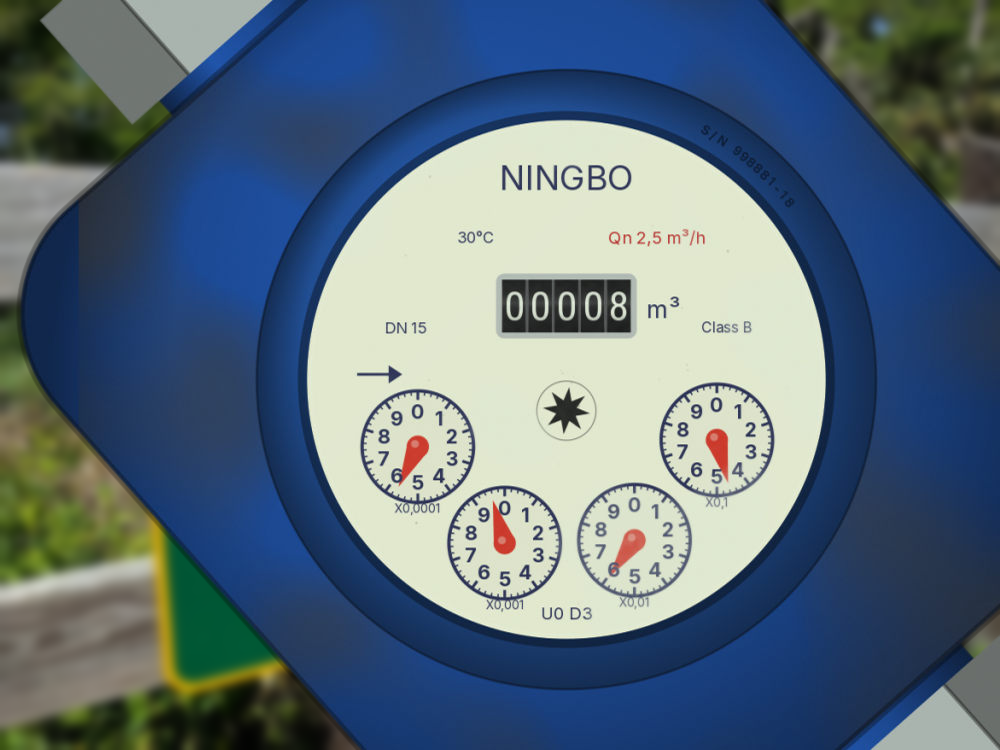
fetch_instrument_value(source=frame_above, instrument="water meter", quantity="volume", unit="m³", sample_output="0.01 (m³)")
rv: 8.4595 (m³)
